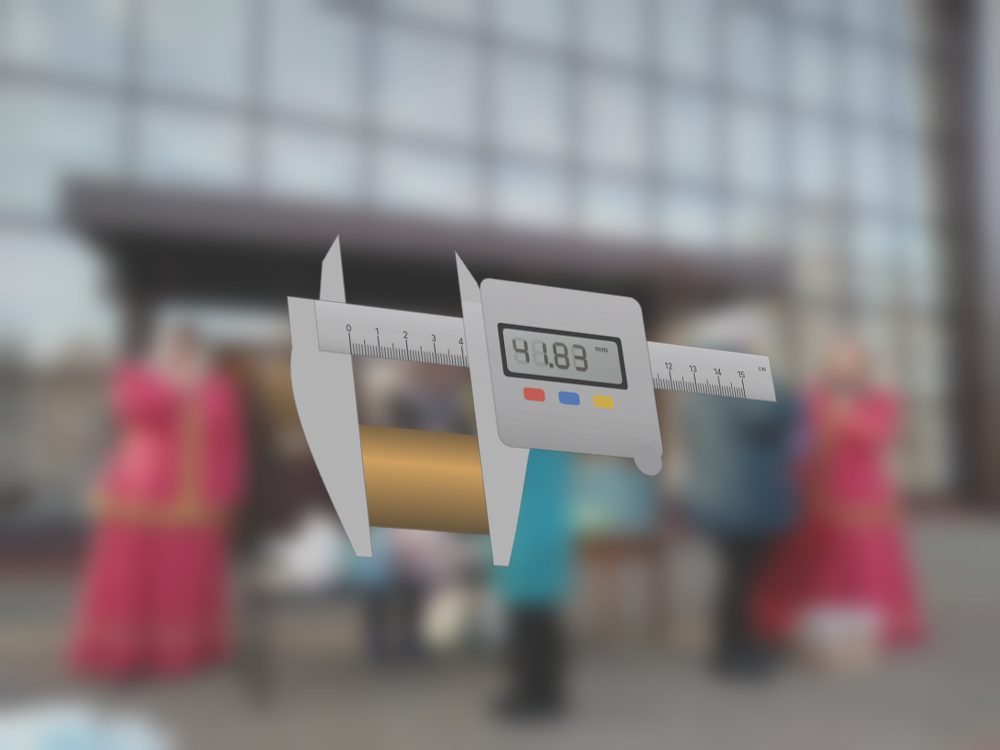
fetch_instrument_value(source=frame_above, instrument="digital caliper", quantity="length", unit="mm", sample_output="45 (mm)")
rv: 41.83 (mm)
